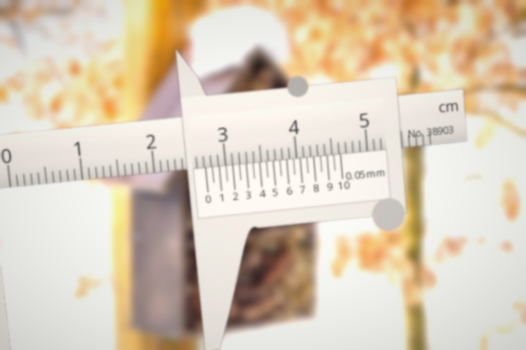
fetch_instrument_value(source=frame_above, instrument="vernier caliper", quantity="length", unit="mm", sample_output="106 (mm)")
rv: 27.2 (mm)
